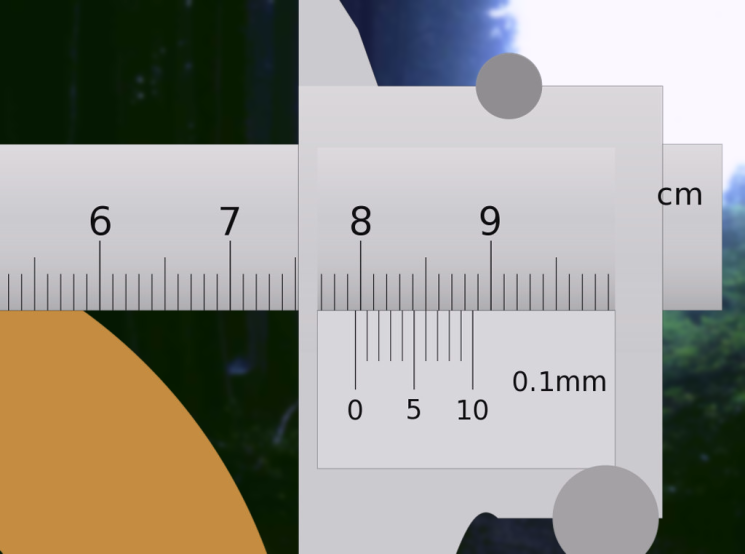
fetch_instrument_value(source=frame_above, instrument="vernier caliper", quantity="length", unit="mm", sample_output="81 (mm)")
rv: 79.6 (mm)
